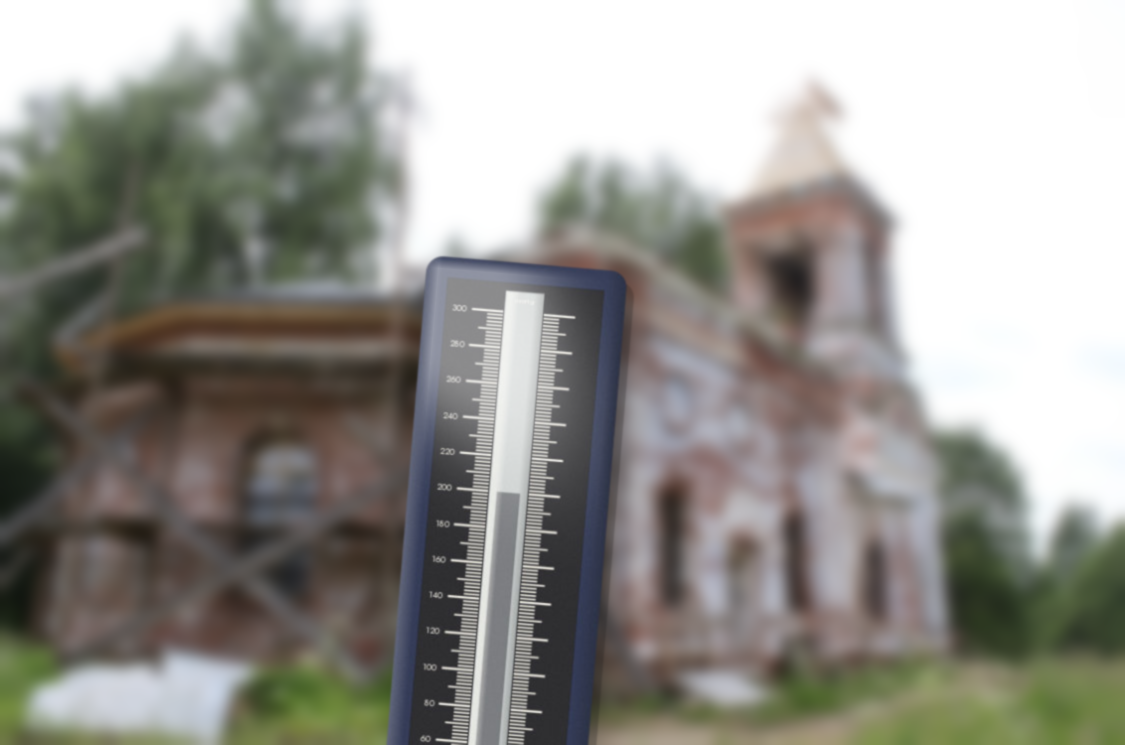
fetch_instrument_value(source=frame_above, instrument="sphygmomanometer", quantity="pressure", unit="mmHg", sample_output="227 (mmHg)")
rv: 200 (mmHg)
